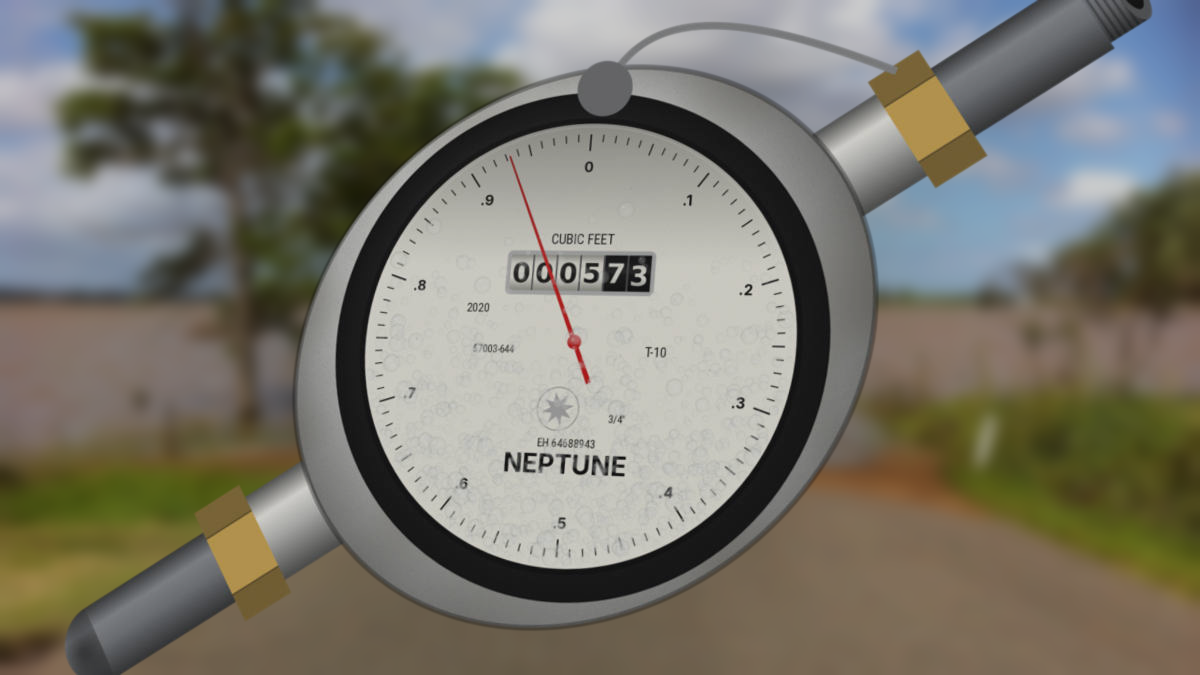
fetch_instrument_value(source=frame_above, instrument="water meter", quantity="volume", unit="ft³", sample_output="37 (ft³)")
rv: 572.93 (ft³)
